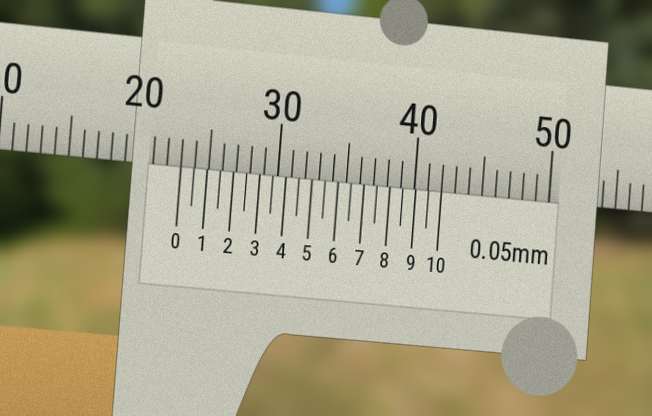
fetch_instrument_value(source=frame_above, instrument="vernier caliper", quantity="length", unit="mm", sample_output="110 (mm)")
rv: 23.0 (mm)
